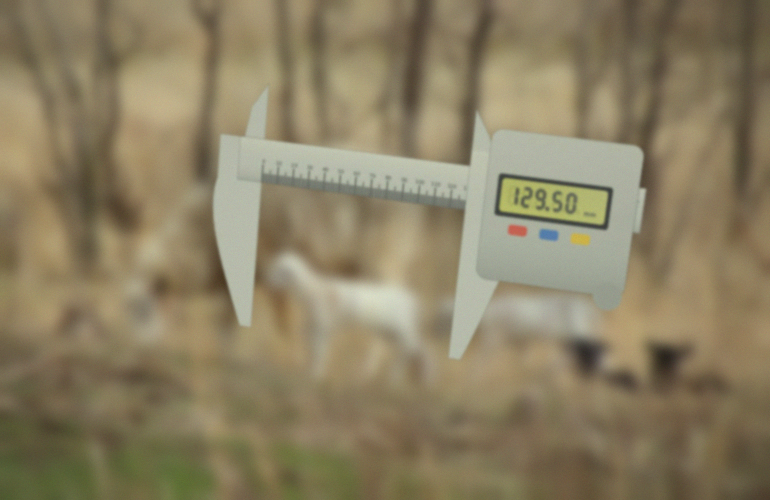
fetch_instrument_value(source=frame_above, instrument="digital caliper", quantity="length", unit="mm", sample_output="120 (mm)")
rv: 129.50 (mm)
